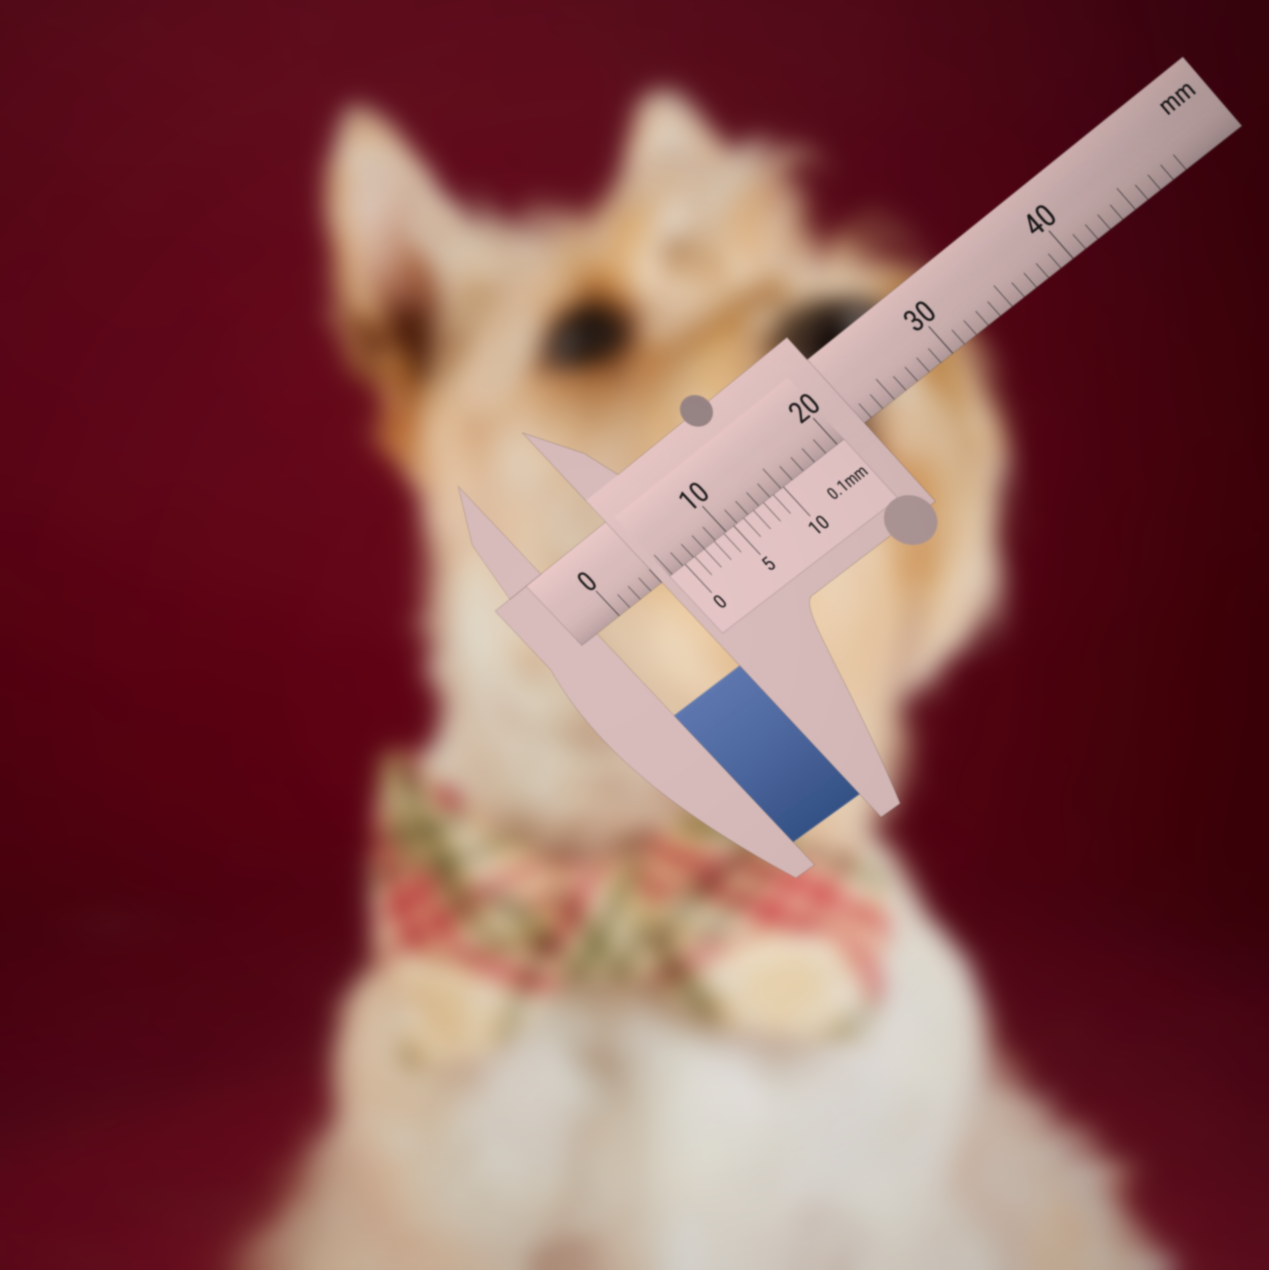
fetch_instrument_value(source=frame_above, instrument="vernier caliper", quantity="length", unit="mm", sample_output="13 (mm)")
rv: 6.2 (mm)
